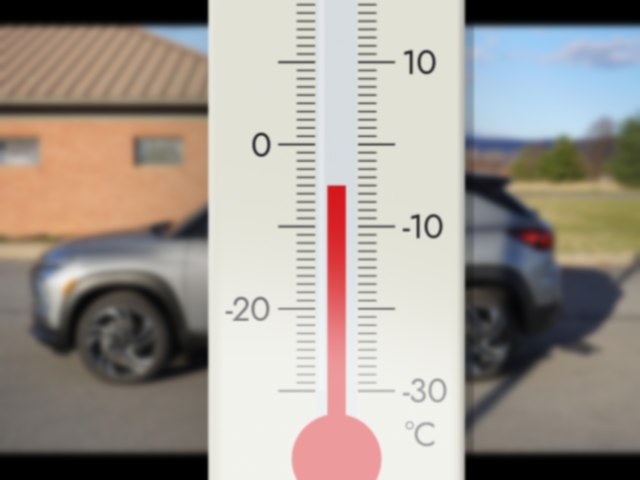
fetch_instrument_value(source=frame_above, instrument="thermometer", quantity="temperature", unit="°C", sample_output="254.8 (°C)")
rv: -5 (°C)
